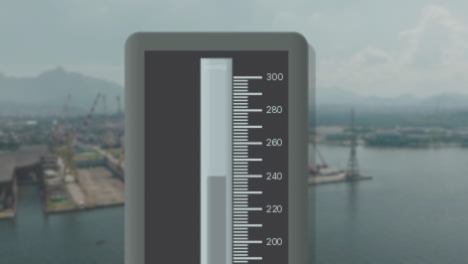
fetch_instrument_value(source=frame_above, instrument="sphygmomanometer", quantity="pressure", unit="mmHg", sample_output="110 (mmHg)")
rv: 240 (mmHg)
